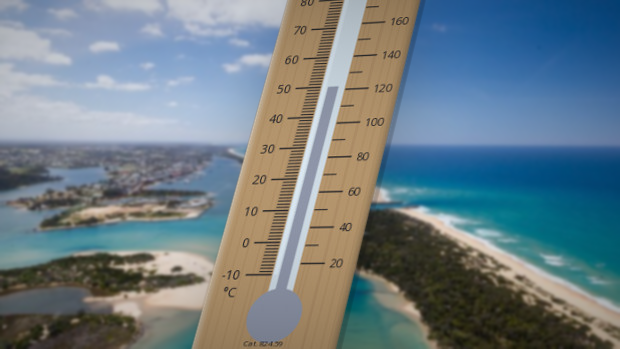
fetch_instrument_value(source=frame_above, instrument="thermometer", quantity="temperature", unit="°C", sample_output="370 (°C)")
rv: 50 (°C)
